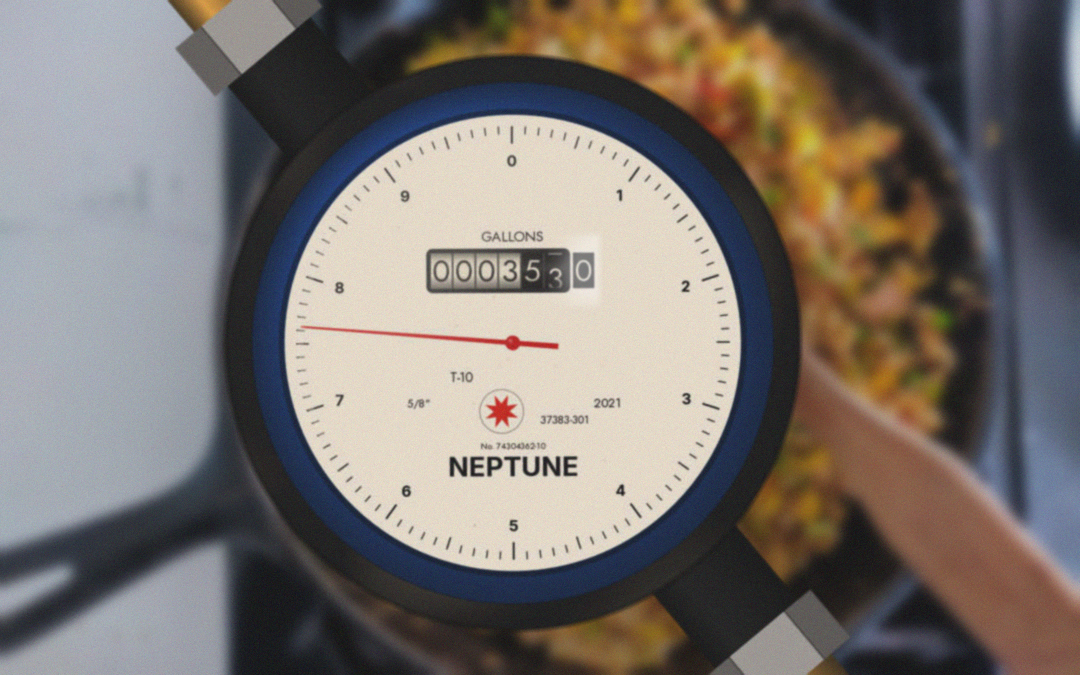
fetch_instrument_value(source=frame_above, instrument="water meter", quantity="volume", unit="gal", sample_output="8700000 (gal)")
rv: 3527.6 (gal)
